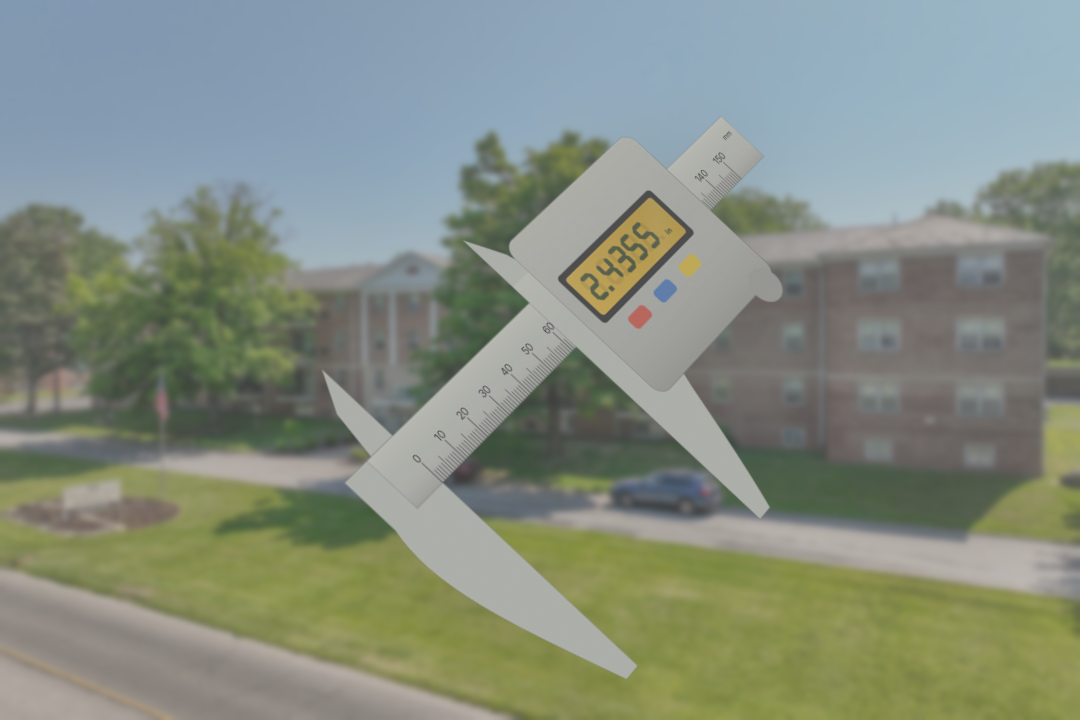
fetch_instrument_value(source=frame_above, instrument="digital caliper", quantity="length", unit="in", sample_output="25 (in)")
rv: 2.4355 (in)
